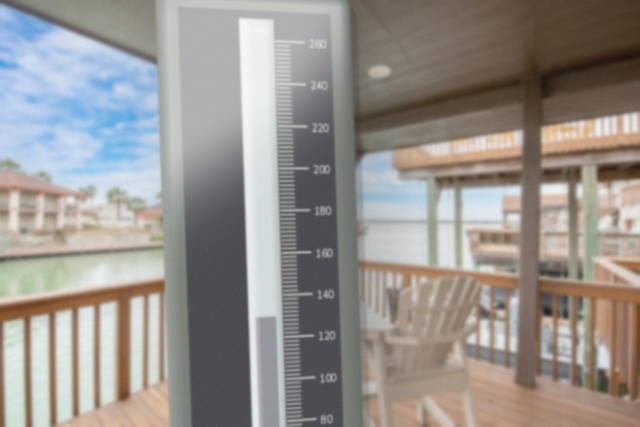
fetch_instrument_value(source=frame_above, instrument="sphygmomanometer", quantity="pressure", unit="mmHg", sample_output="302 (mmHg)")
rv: 130 (mmHg)
